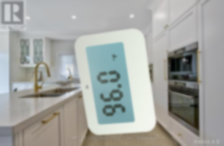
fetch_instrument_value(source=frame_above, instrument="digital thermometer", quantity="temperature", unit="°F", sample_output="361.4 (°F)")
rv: 96.0 (°F)
